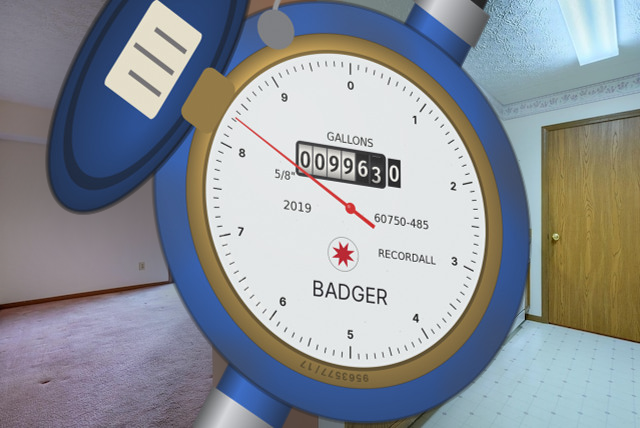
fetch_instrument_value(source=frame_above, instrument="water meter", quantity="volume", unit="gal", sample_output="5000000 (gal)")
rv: 99628.3 (gal)
